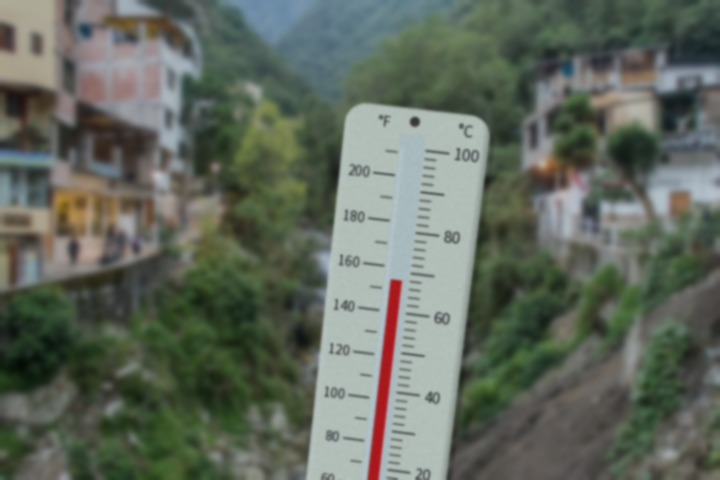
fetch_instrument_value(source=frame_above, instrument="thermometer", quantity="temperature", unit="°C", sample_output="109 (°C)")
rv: 68 (°C)
